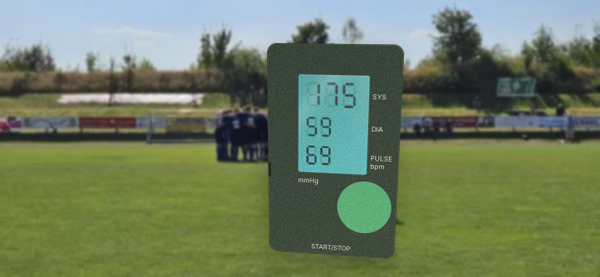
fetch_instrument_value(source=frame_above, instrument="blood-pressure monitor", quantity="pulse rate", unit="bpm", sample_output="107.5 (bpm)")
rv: 69 (bpm)
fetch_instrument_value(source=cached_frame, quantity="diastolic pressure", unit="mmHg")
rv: 59 (mmHg)
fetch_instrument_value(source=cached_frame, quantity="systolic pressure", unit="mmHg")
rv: 175 (mmHg)
